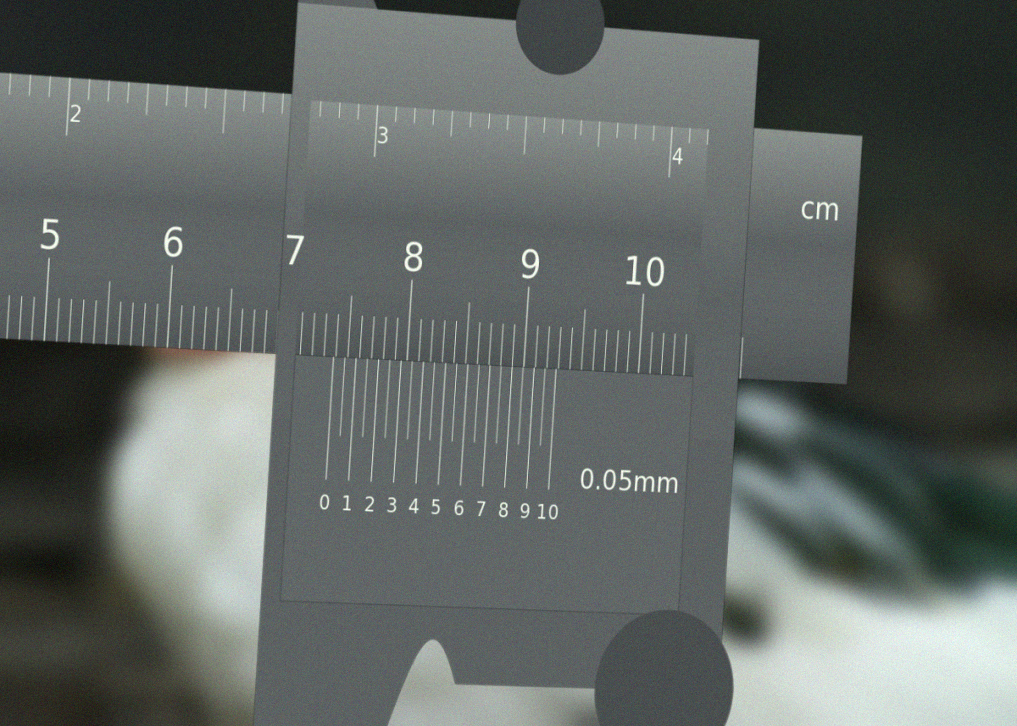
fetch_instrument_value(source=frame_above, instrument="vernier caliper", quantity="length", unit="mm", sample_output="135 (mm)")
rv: 73.8 (mm)
